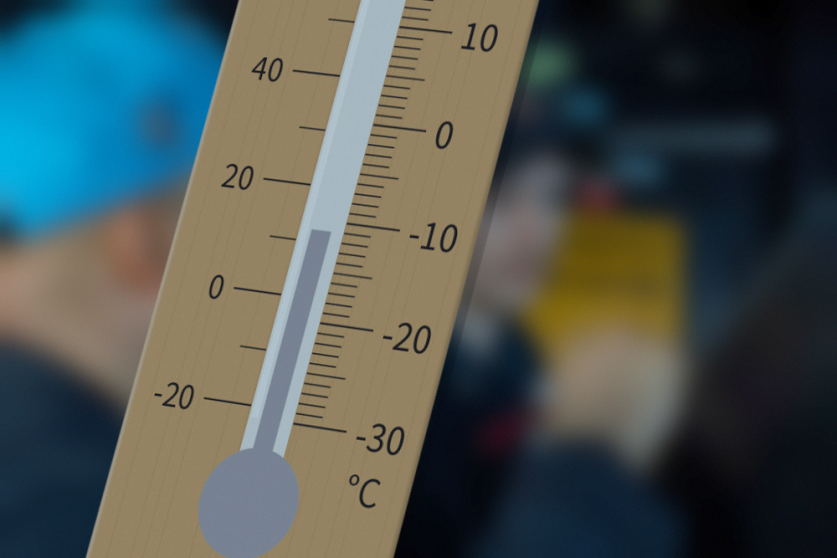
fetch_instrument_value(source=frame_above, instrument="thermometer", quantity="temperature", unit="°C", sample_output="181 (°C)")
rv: -11 (°C)
